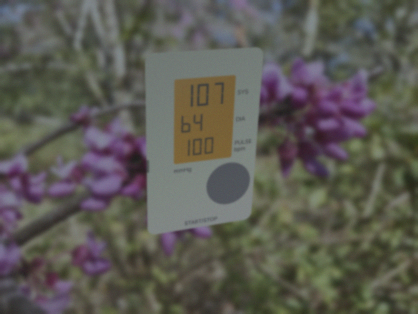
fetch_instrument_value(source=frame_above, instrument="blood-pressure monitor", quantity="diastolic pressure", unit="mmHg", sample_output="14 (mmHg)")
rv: 64 (mmHg)
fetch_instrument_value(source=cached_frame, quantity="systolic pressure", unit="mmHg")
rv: 107 (mmHg)
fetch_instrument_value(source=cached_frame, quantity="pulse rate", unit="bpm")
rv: 100 (bpm)
